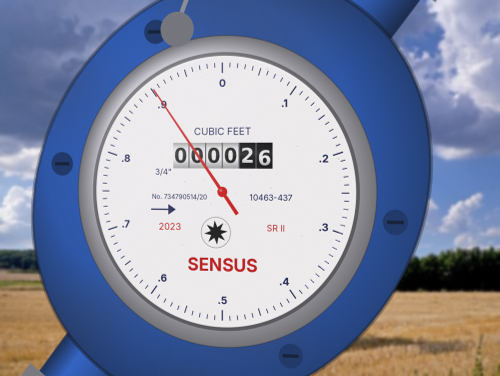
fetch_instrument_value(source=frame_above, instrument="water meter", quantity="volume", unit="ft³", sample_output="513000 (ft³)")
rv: 25.90 (ft³)
